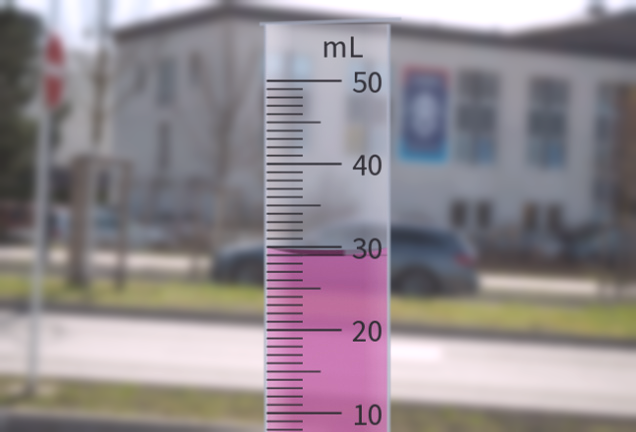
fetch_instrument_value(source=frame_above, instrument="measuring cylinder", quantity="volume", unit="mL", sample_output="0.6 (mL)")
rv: 29 (mL)
